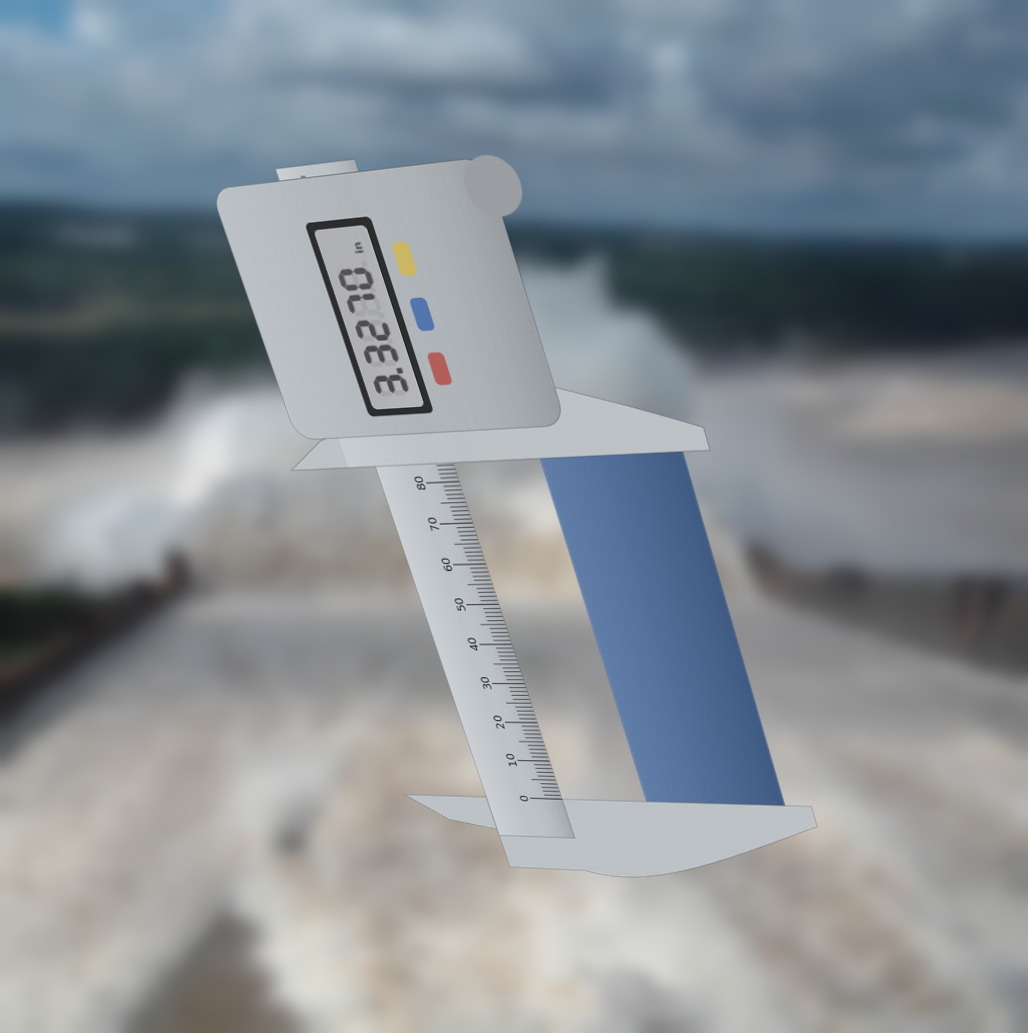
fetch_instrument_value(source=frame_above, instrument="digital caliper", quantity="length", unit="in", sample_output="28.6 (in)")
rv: 3.3270 (in)
